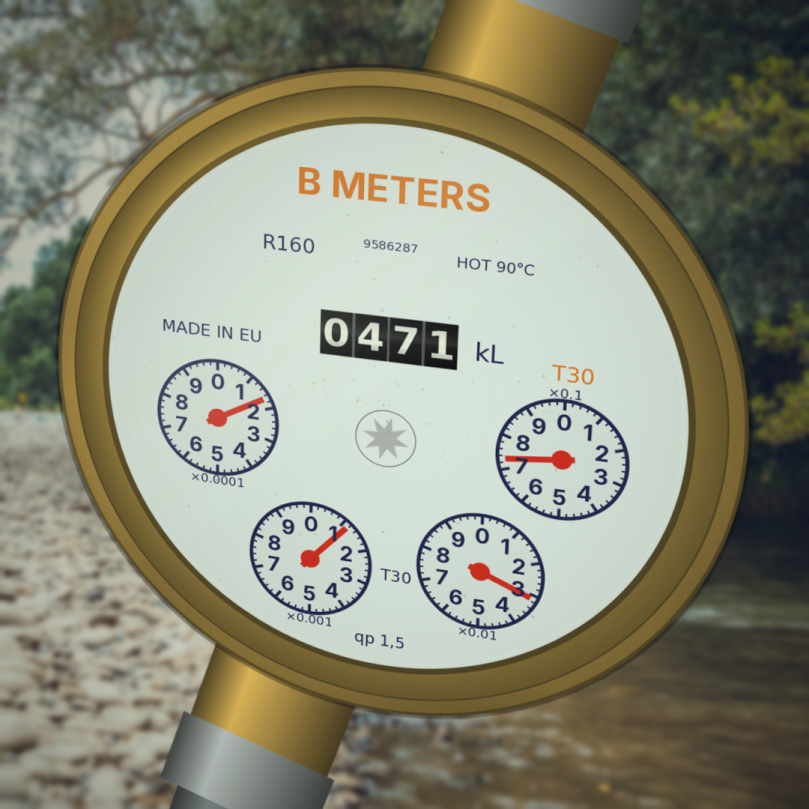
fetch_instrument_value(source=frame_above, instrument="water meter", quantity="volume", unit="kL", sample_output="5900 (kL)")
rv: 471.7311 (kL)
